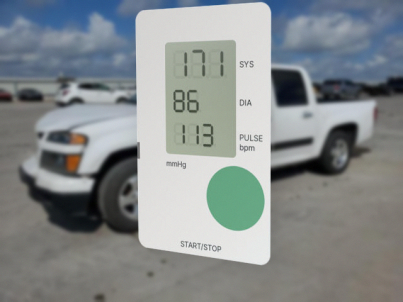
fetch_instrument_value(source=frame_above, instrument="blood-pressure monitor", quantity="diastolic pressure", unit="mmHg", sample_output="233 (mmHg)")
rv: 86 (mmHg)
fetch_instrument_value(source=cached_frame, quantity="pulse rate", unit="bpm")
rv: 113 (bpm)
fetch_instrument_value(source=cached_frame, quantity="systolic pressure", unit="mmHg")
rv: 171 (mmHg)
